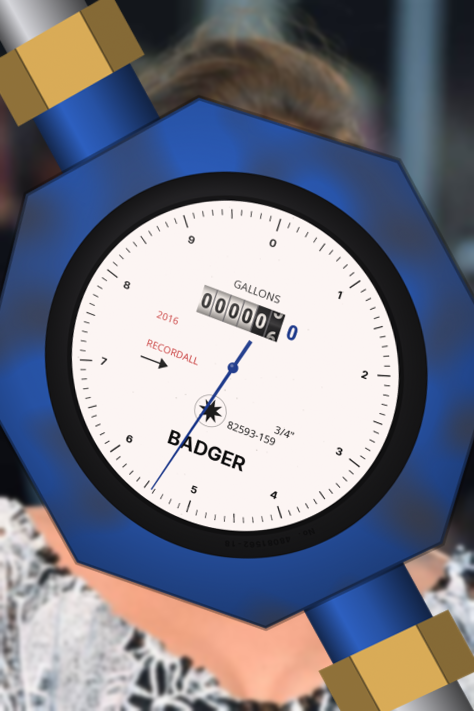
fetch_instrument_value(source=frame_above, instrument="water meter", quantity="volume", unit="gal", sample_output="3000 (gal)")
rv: 55.4 (gal)
